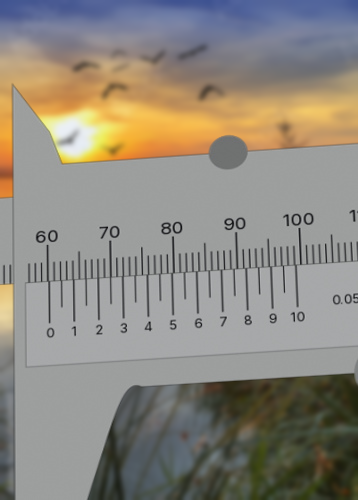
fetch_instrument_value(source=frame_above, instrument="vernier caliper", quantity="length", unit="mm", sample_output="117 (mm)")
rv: 60.2 (mm)
